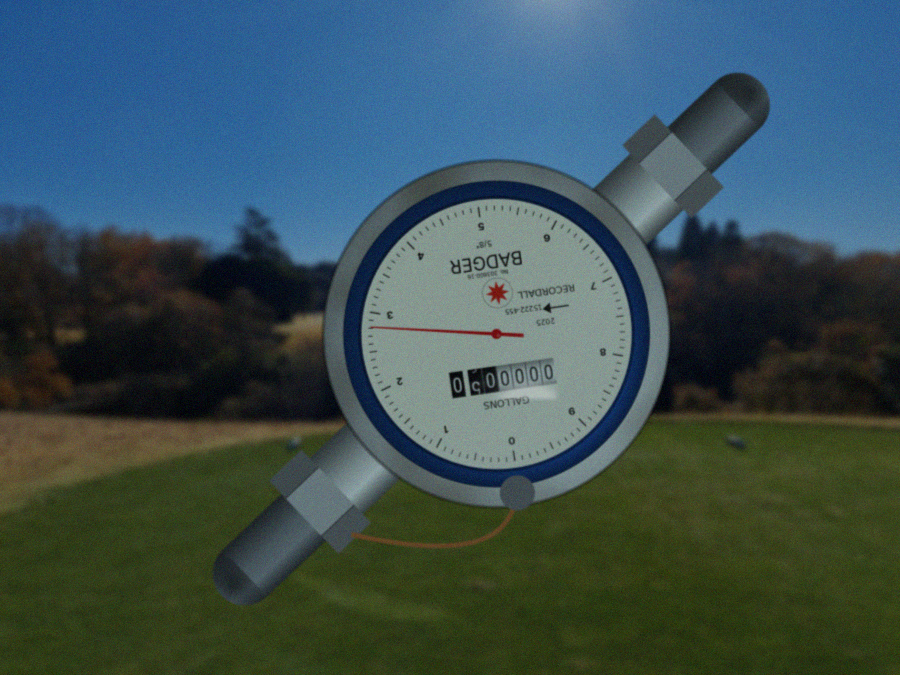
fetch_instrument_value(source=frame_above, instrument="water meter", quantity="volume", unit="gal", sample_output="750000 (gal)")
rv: 52.8 (gal)
